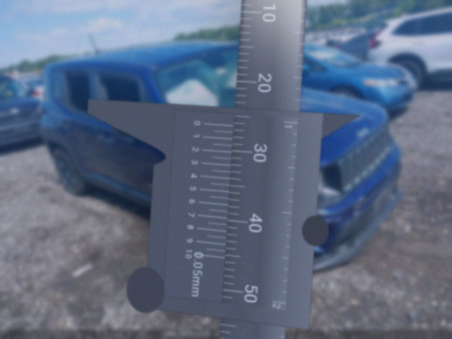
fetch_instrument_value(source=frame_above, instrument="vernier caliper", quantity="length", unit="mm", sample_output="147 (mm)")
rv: 26.4 (mm)
